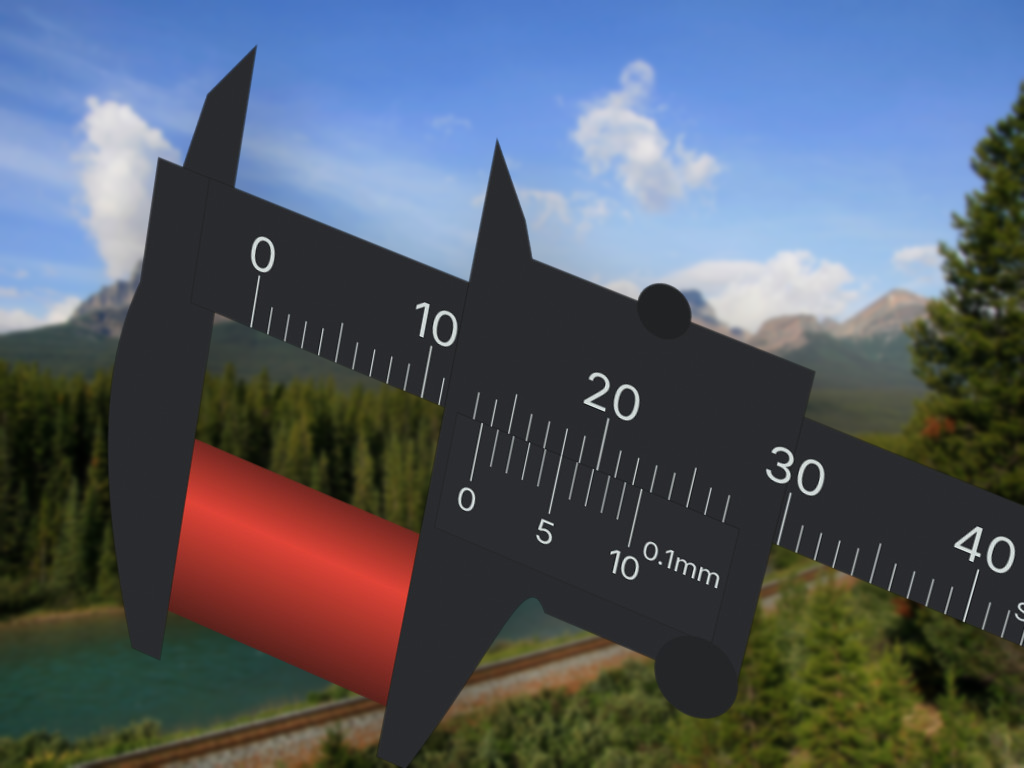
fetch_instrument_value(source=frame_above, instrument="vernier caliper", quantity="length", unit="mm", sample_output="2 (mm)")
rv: 13.5 (mm)
